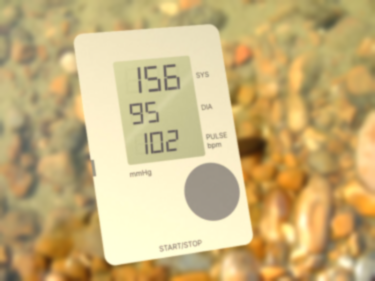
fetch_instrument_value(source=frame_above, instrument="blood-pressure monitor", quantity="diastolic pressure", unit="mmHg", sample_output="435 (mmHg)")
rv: 95 (mmHg)
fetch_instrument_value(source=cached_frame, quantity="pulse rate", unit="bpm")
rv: 102 (bpm)
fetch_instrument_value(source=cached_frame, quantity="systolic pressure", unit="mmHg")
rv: 156 (mmHg)
